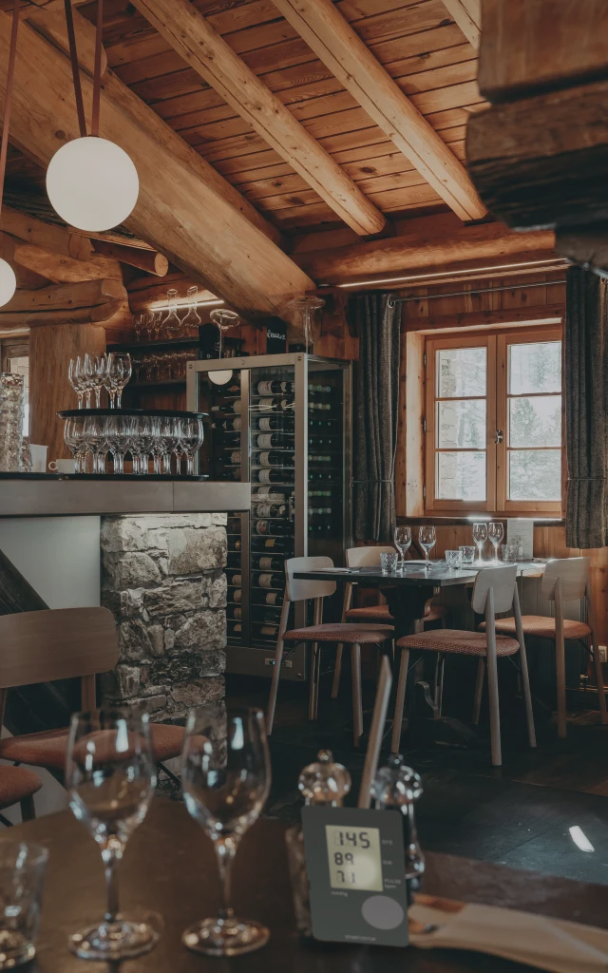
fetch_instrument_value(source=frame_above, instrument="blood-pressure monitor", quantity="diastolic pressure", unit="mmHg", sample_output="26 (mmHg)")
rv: 89 (mmHg)
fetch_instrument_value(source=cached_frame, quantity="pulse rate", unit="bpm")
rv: 71 (bpm)
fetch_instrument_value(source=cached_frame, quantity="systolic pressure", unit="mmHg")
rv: 145 (mmHg)
